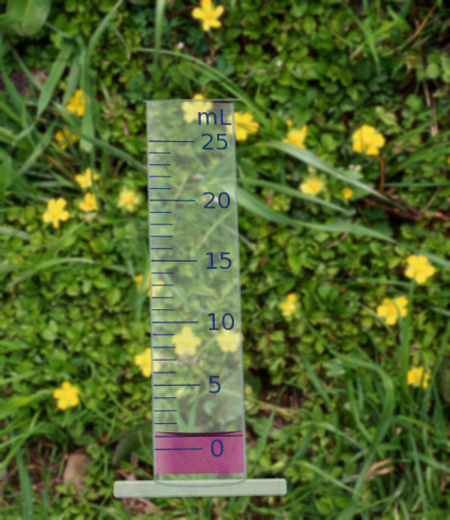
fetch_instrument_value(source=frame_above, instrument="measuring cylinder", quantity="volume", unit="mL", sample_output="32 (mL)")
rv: 1 (mL)
